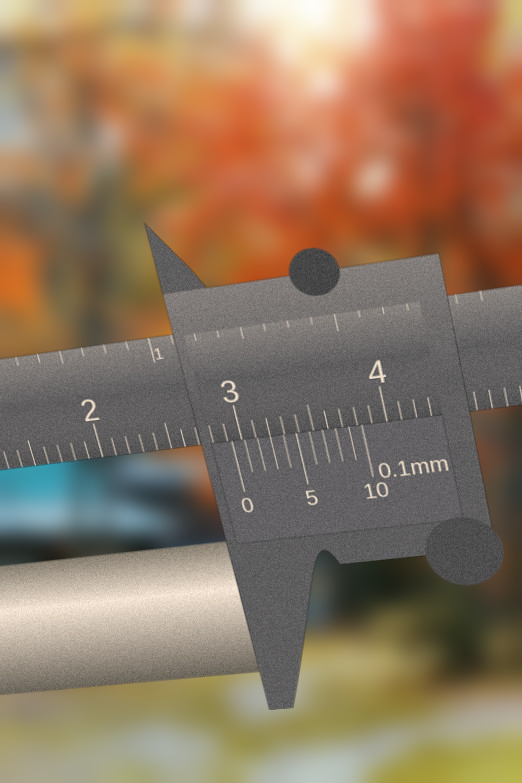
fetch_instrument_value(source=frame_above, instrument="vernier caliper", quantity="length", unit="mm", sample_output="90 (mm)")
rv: 29.3 (mm)
